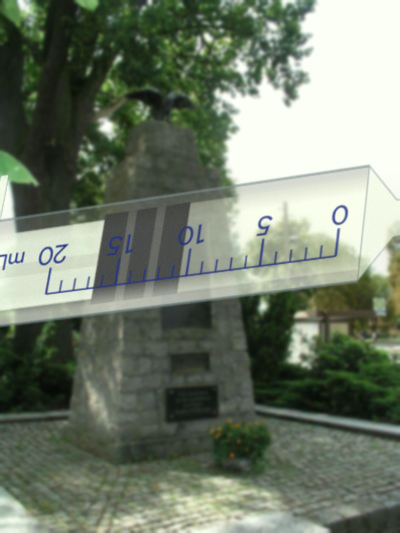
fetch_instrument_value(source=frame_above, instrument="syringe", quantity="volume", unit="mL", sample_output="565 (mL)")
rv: 10.5 (mL)
